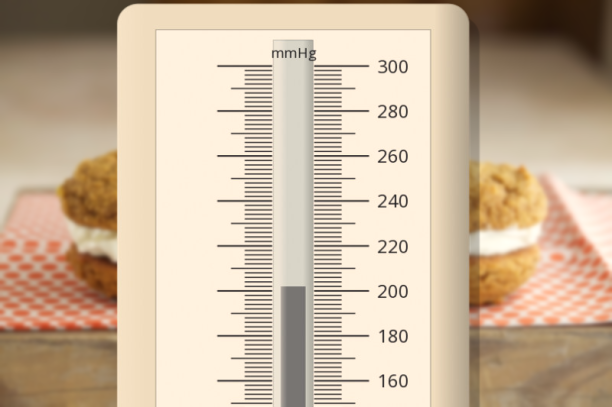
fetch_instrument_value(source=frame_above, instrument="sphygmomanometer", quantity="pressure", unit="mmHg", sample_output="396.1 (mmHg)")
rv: 202 (mmHg)
